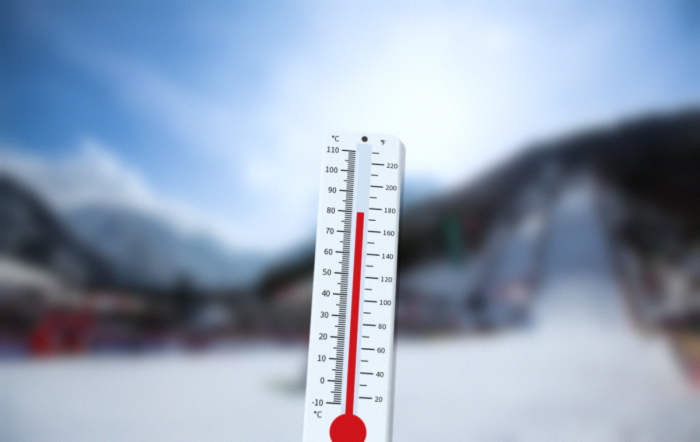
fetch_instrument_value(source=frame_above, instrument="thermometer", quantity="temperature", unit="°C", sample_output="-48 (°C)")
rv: 80 (°C)
